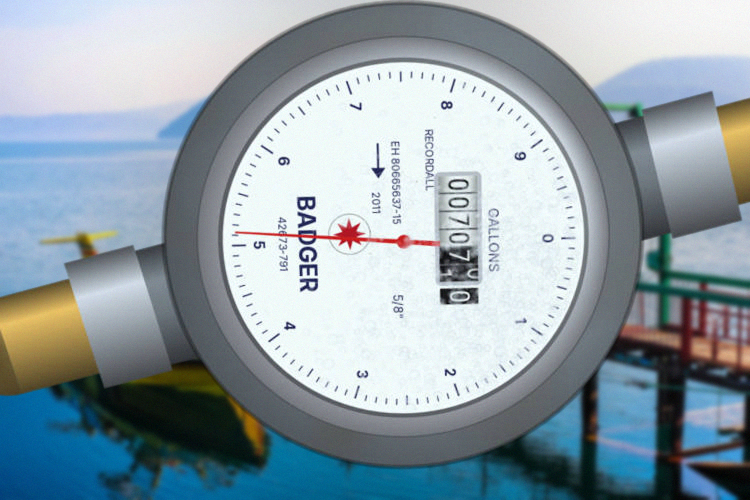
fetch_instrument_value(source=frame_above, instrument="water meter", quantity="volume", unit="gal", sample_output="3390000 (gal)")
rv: 70705.1 (gal)
